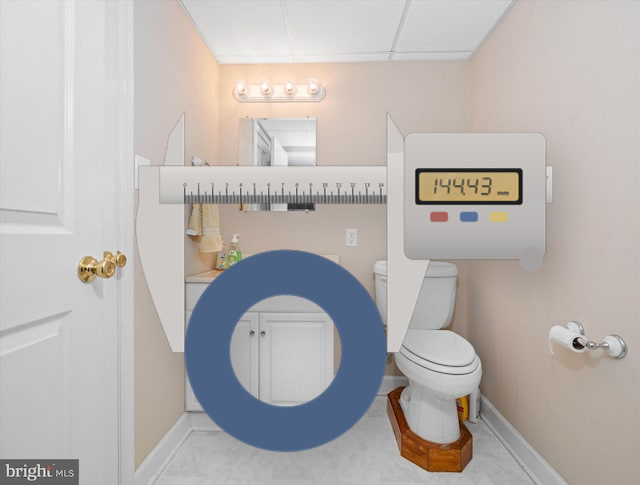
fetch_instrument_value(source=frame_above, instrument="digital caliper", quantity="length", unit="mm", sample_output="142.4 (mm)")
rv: 144.43 (mm)
